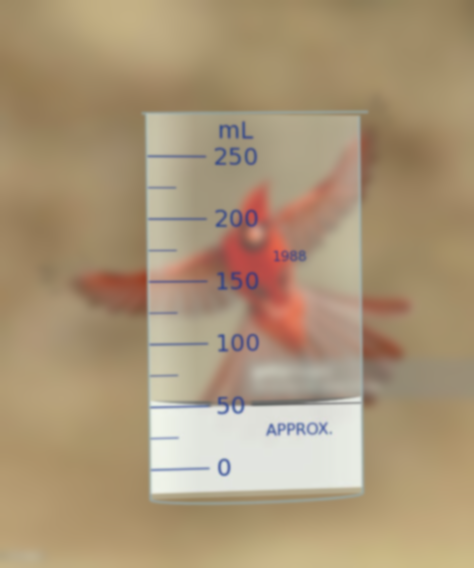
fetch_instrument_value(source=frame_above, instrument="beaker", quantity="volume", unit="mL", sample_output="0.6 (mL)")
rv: 50 (mL)
